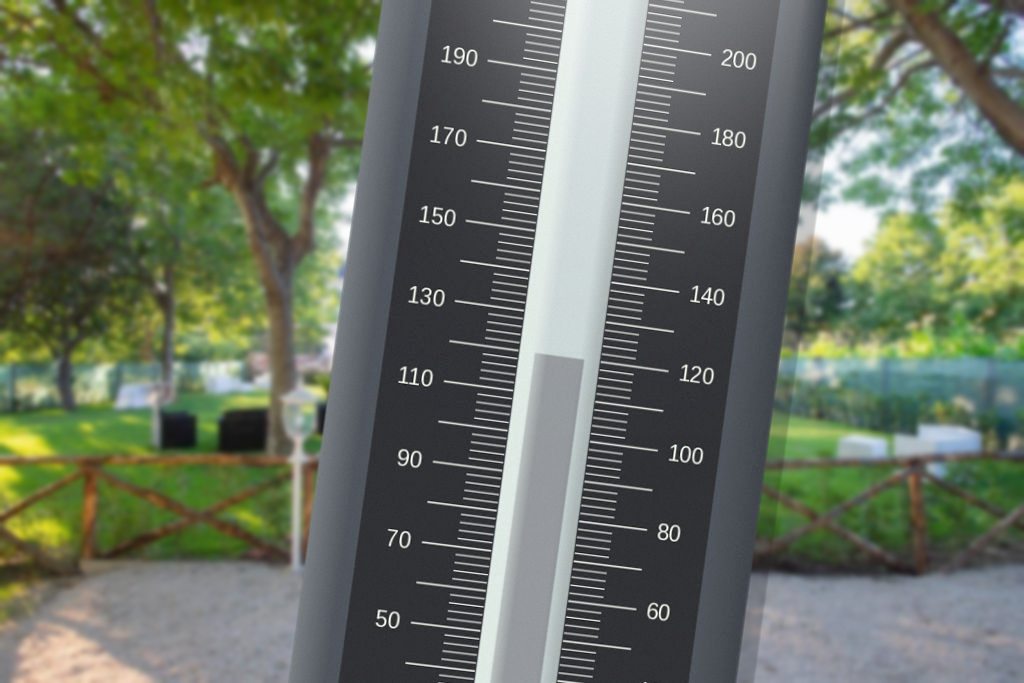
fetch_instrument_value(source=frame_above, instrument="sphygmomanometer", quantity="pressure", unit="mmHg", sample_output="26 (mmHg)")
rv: 120 (mmHg)
